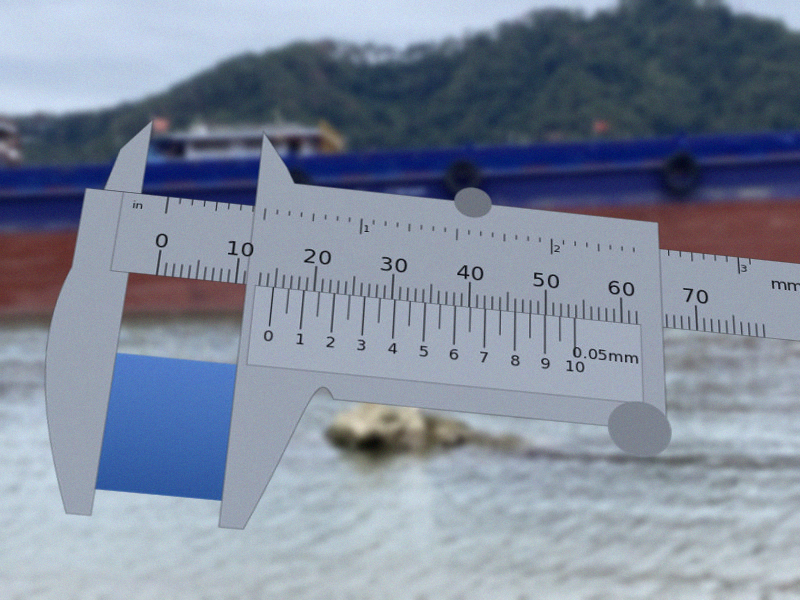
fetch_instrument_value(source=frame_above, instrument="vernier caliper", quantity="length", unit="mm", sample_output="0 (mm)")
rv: 14.8 (mm)
